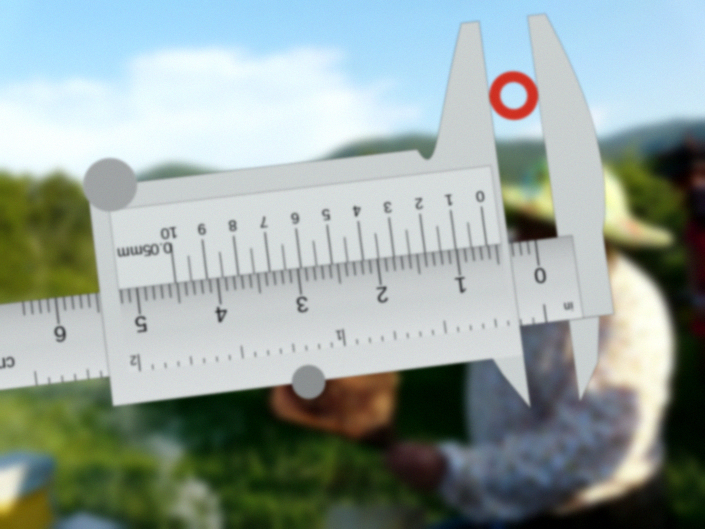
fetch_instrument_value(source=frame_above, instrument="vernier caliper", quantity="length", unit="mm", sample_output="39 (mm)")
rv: 6.2 (mm)
